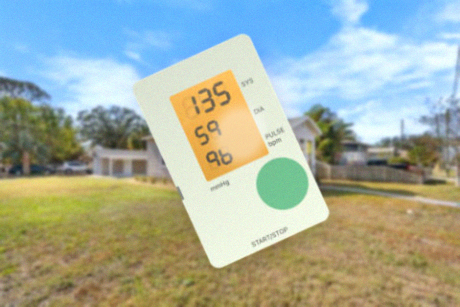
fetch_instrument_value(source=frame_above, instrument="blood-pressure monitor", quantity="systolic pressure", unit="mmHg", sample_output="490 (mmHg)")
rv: 135 (mmHg)
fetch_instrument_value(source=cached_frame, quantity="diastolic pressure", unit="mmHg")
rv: 59 (mmHg)
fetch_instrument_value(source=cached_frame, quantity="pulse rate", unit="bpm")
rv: 96 (bpm)
